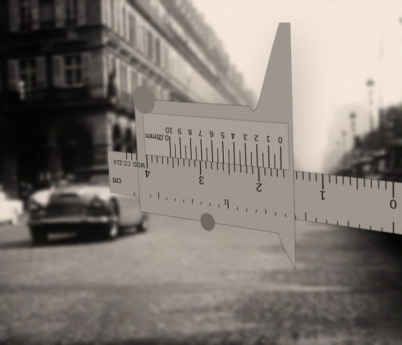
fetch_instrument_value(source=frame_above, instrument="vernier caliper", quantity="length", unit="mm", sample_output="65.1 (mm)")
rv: 16.4 (mm)
